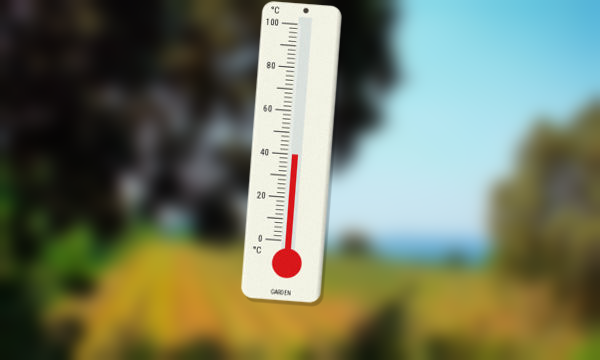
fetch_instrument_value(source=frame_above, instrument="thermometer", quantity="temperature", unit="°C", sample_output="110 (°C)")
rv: 40 (°C)
